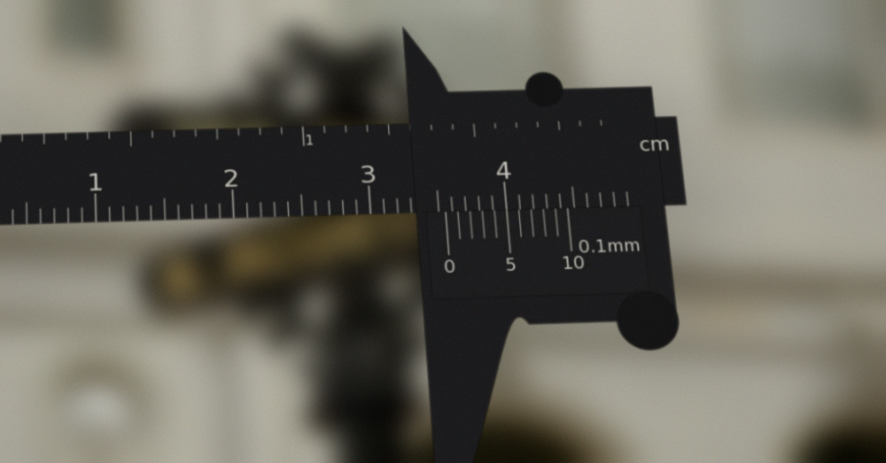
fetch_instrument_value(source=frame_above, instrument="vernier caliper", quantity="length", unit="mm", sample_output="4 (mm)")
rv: 35.5 (mm)
